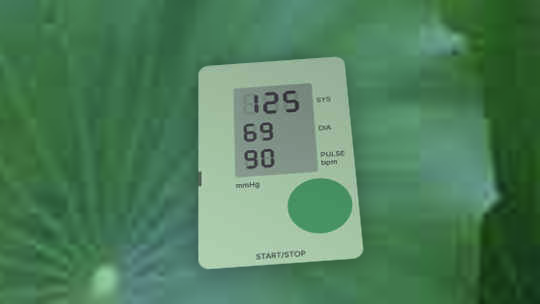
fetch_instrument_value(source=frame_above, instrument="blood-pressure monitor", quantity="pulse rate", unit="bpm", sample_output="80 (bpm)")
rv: 90 (bpm)
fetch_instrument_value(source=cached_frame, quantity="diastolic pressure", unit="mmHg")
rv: 69 (mmHg)
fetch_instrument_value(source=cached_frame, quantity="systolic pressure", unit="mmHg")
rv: 125 (mmHg)
